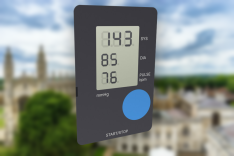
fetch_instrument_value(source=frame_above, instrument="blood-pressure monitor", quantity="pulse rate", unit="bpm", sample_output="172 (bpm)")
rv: 76 (bpm)
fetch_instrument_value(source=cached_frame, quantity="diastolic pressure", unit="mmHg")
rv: 85 (mmHg)
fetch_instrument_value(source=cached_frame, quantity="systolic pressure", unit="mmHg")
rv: 143 (mmHg)
